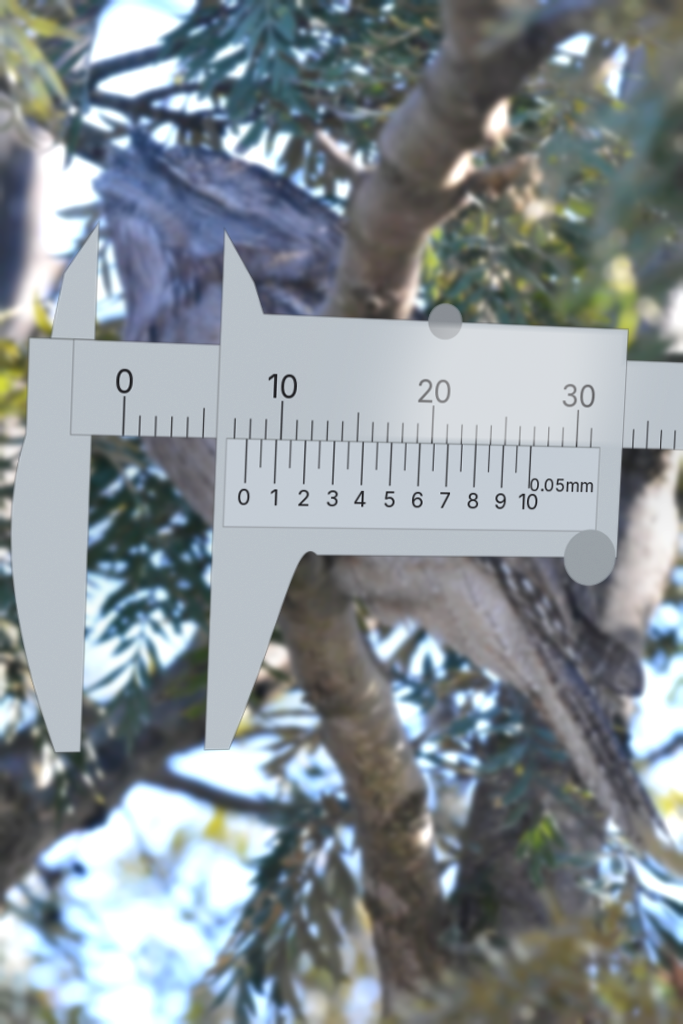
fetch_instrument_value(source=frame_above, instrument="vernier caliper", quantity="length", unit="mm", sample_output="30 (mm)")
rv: 7.8 (mm)
